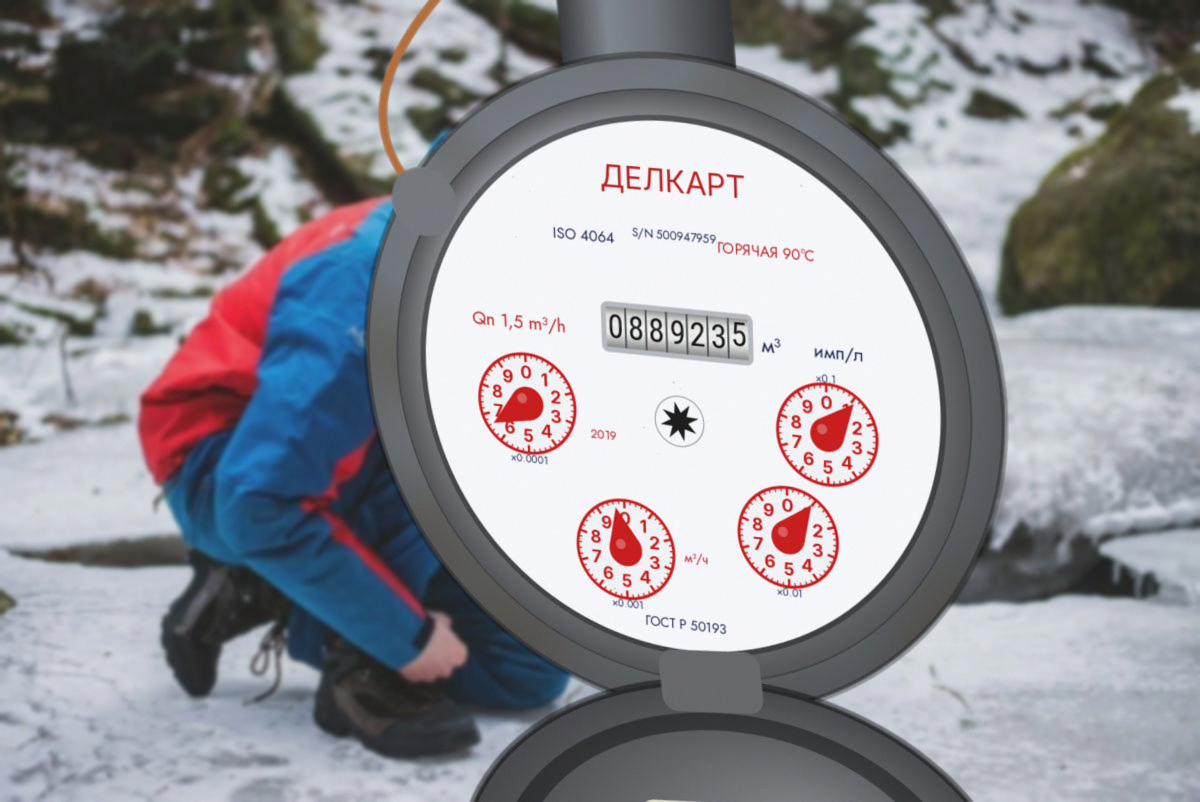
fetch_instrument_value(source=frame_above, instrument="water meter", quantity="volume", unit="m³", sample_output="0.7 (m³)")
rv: 889235.1096 (m³)
